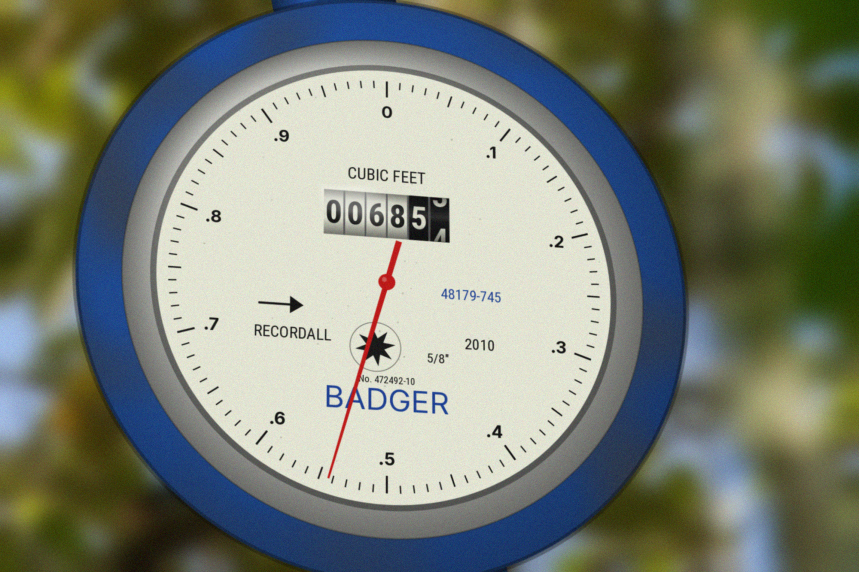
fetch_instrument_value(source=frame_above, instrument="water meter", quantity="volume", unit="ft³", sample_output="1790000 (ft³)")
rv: 6853.54 (ft³)
